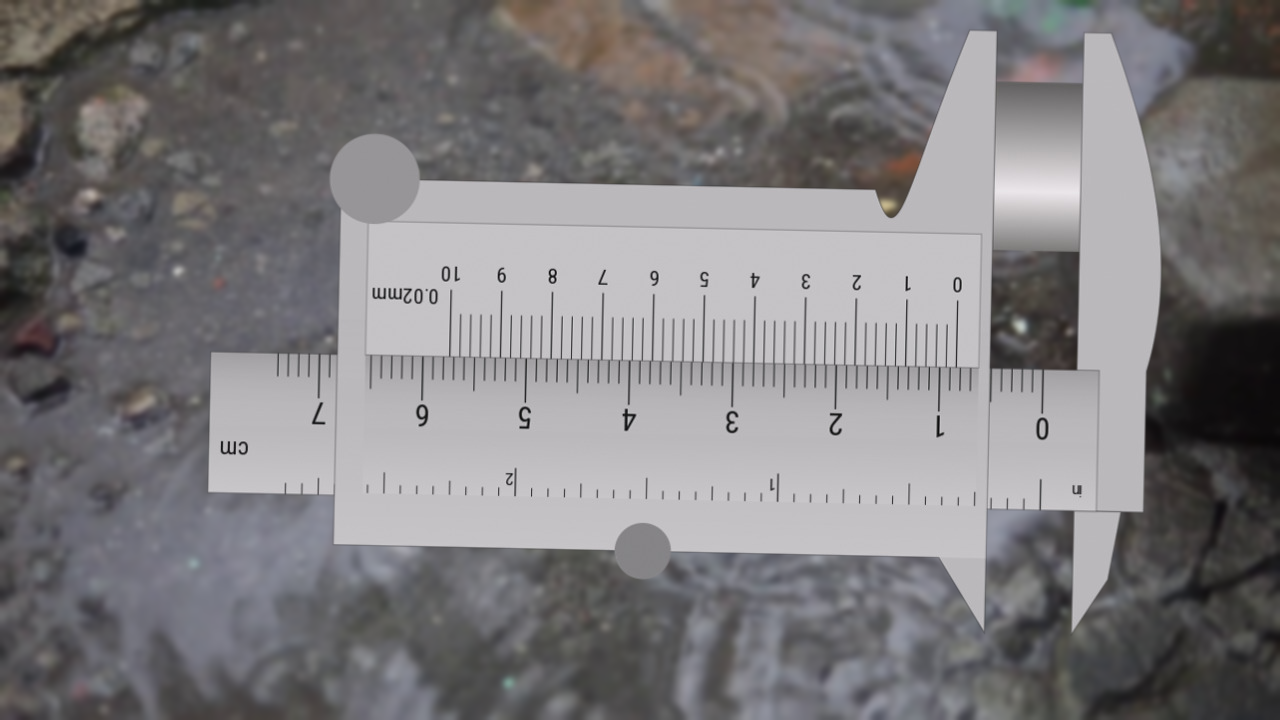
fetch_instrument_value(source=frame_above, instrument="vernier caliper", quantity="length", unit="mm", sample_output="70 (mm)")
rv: 8.4 (mm)
